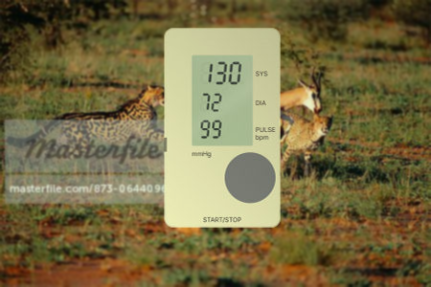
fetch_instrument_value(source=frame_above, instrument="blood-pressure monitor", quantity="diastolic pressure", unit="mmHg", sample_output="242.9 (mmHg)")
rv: 72 (mmHg)
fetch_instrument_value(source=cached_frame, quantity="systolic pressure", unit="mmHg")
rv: 130 (mmHg)
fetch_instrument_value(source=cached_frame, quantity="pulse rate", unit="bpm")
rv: 99 (bpm)
